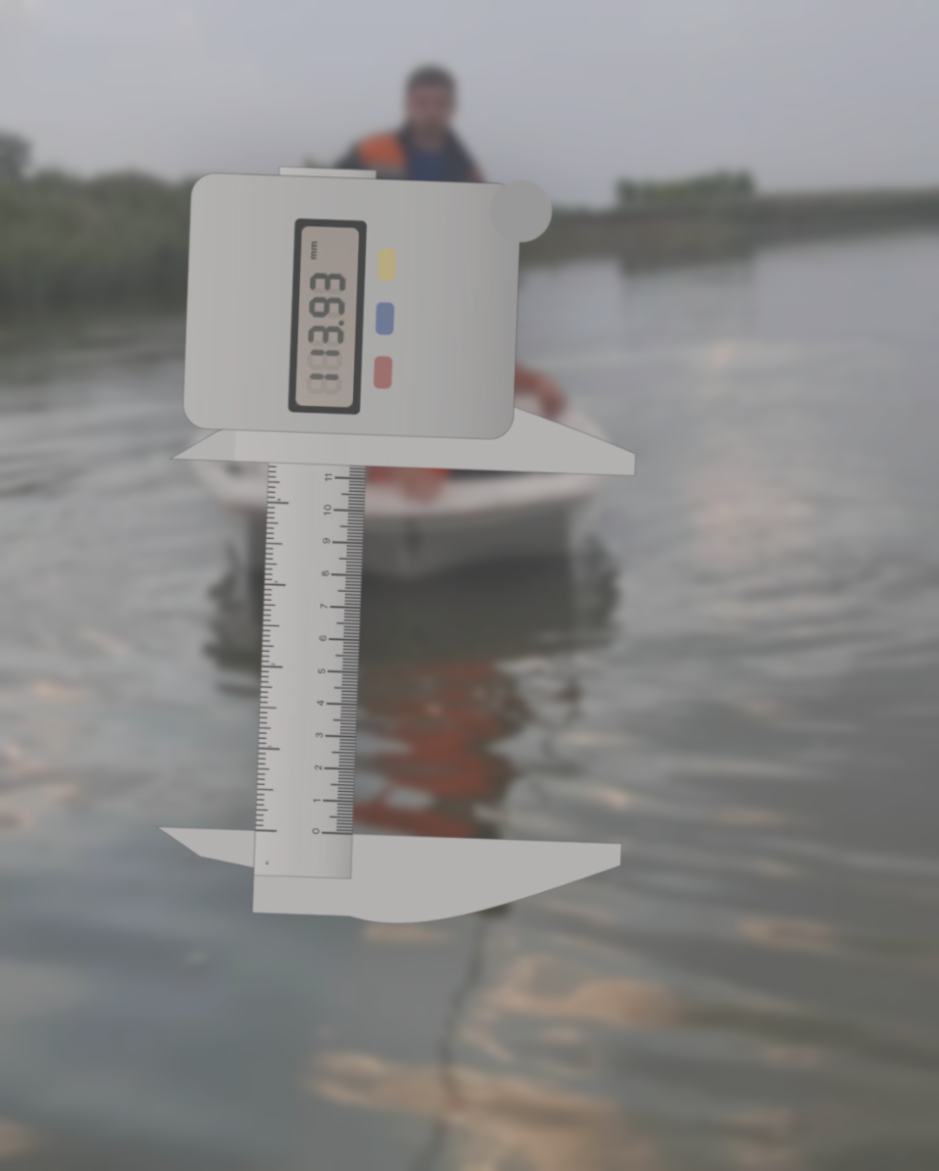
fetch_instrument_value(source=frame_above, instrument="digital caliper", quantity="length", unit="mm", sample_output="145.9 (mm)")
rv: 113.93 (mm)
